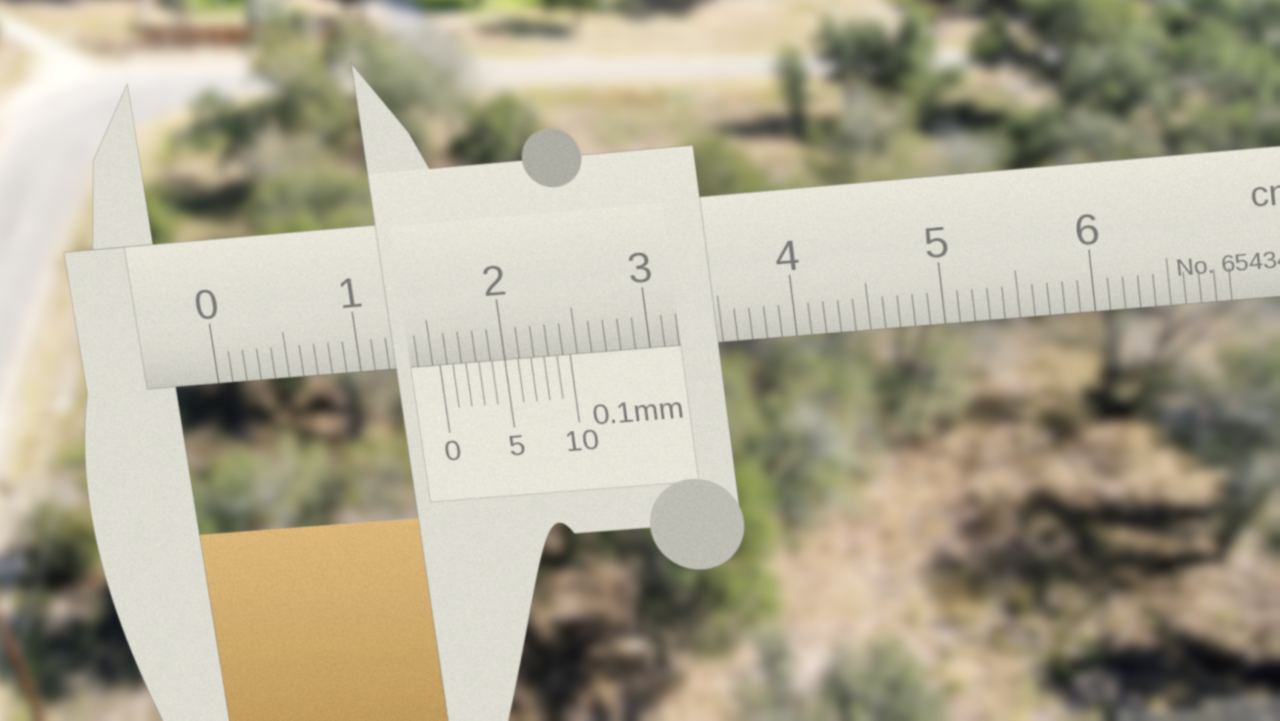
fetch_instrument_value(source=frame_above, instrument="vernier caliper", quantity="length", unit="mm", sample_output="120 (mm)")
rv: 15.5 (mm)
